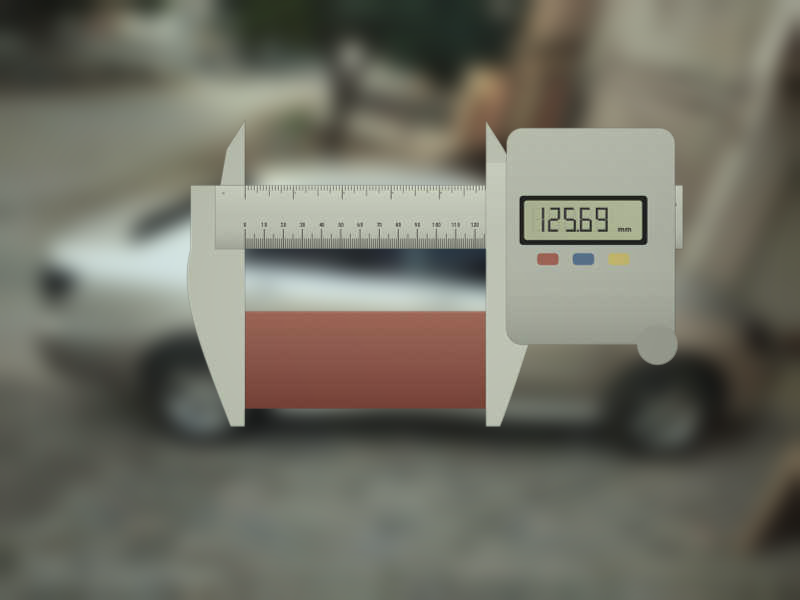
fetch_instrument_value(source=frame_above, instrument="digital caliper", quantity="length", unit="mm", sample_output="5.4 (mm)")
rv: 125.69 (mm)
